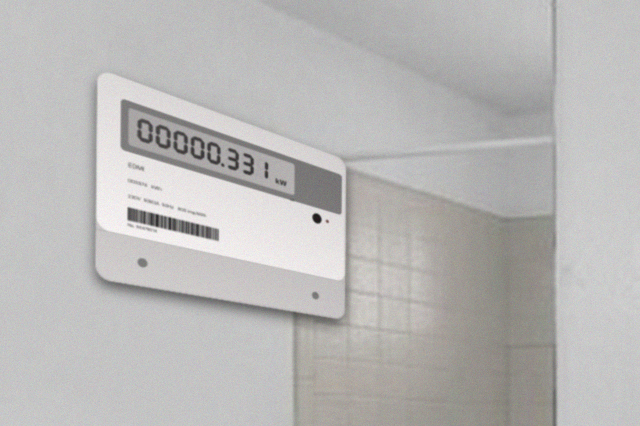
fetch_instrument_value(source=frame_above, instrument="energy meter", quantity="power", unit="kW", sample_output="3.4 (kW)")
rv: 0.331 (kW)
